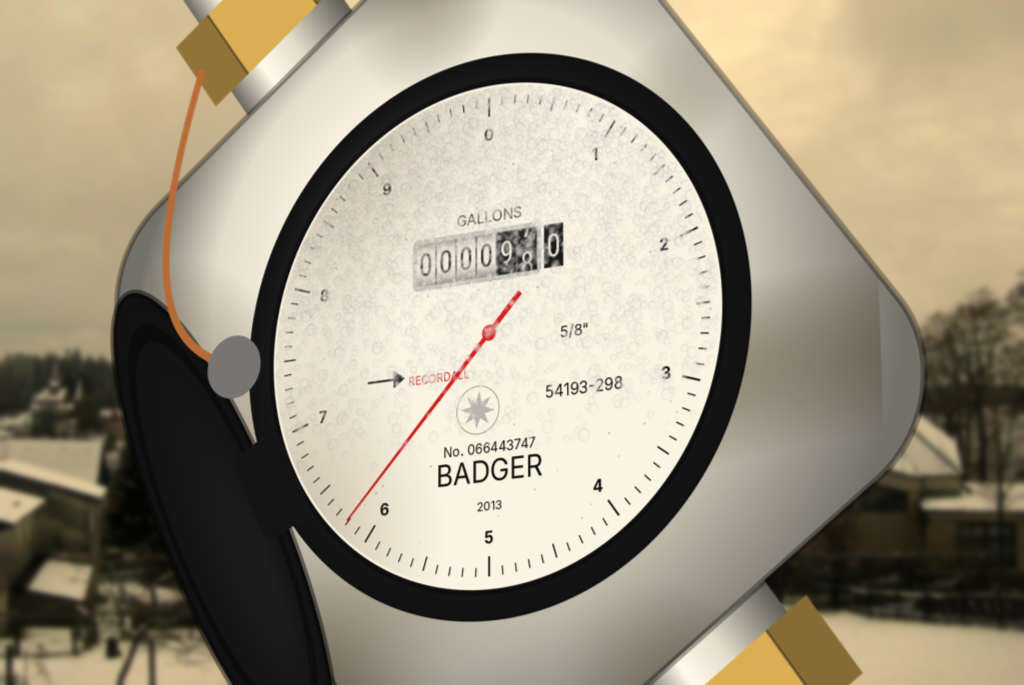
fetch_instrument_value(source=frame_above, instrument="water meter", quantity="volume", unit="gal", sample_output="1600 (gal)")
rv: 976.2 (gal)
